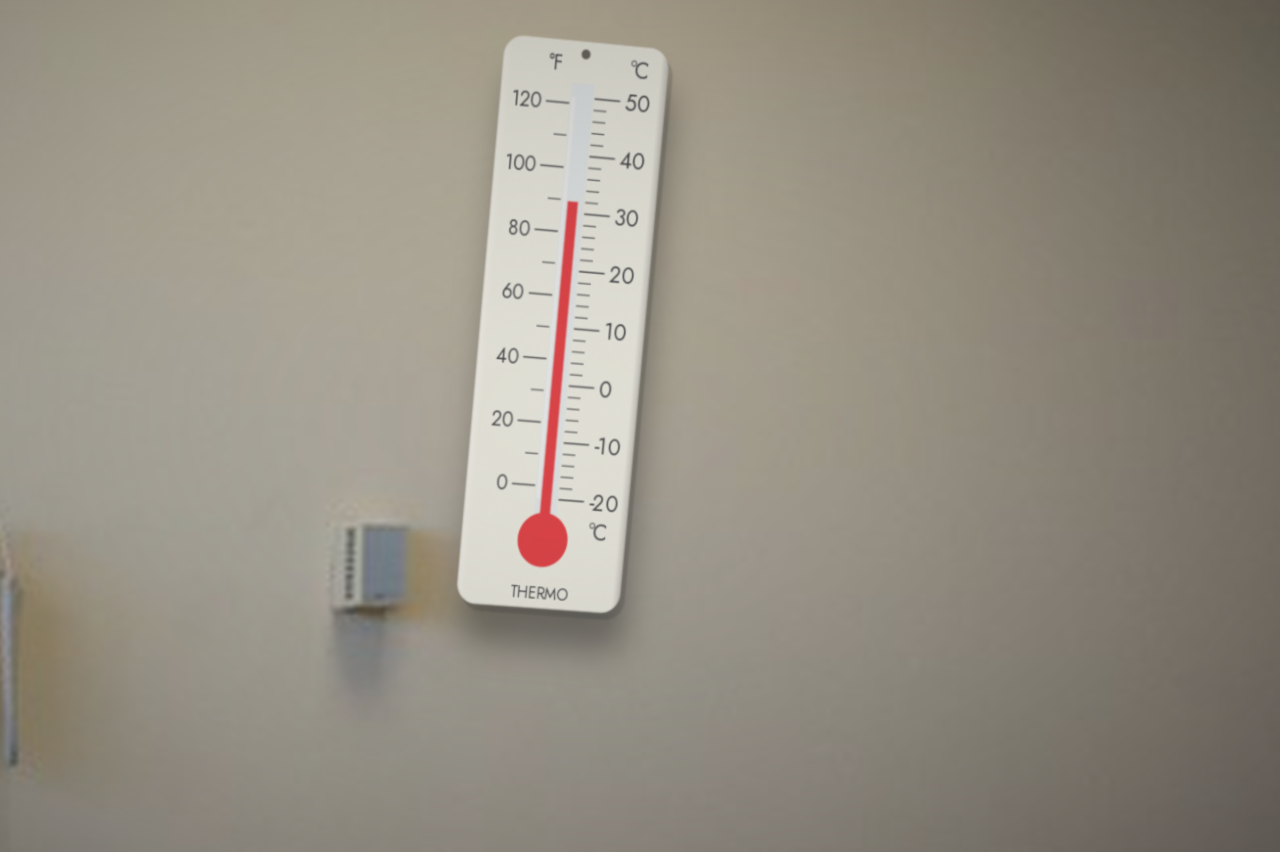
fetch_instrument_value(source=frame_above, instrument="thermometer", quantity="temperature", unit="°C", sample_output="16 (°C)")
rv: 32 (°C)
